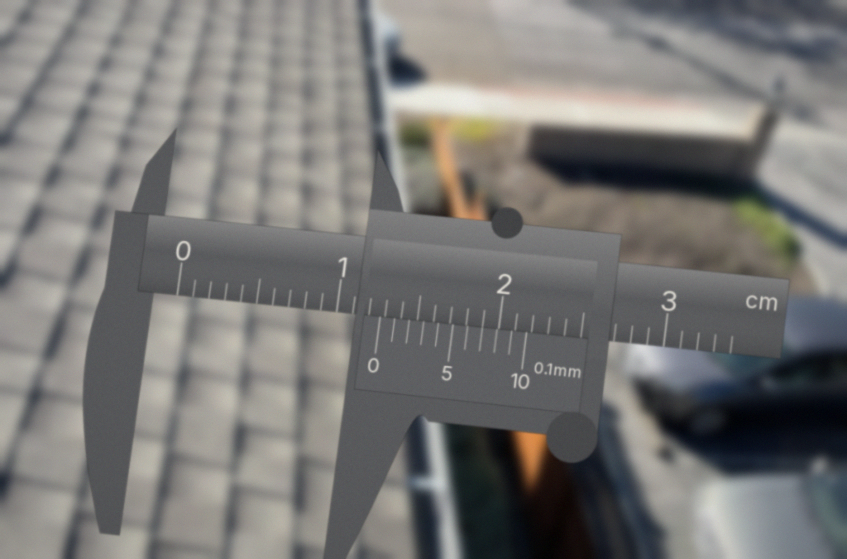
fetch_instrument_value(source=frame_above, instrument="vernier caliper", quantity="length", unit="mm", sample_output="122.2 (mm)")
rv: 12.7 (mm)
